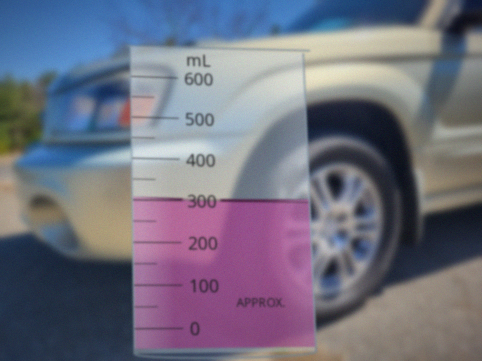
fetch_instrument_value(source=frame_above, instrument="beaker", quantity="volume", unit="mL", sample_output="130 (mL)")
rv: 300 (mL)
